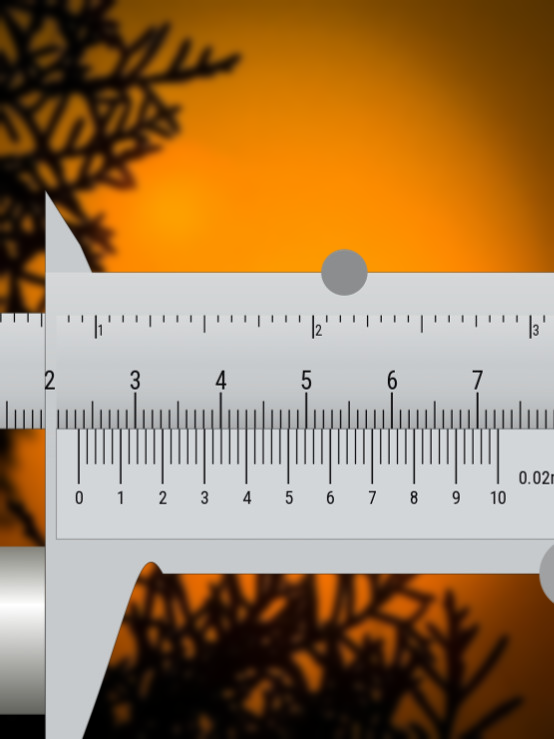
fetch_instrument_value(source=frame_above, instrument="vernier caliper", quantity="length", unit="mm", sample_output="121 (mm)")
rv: 23.4 (mm)
